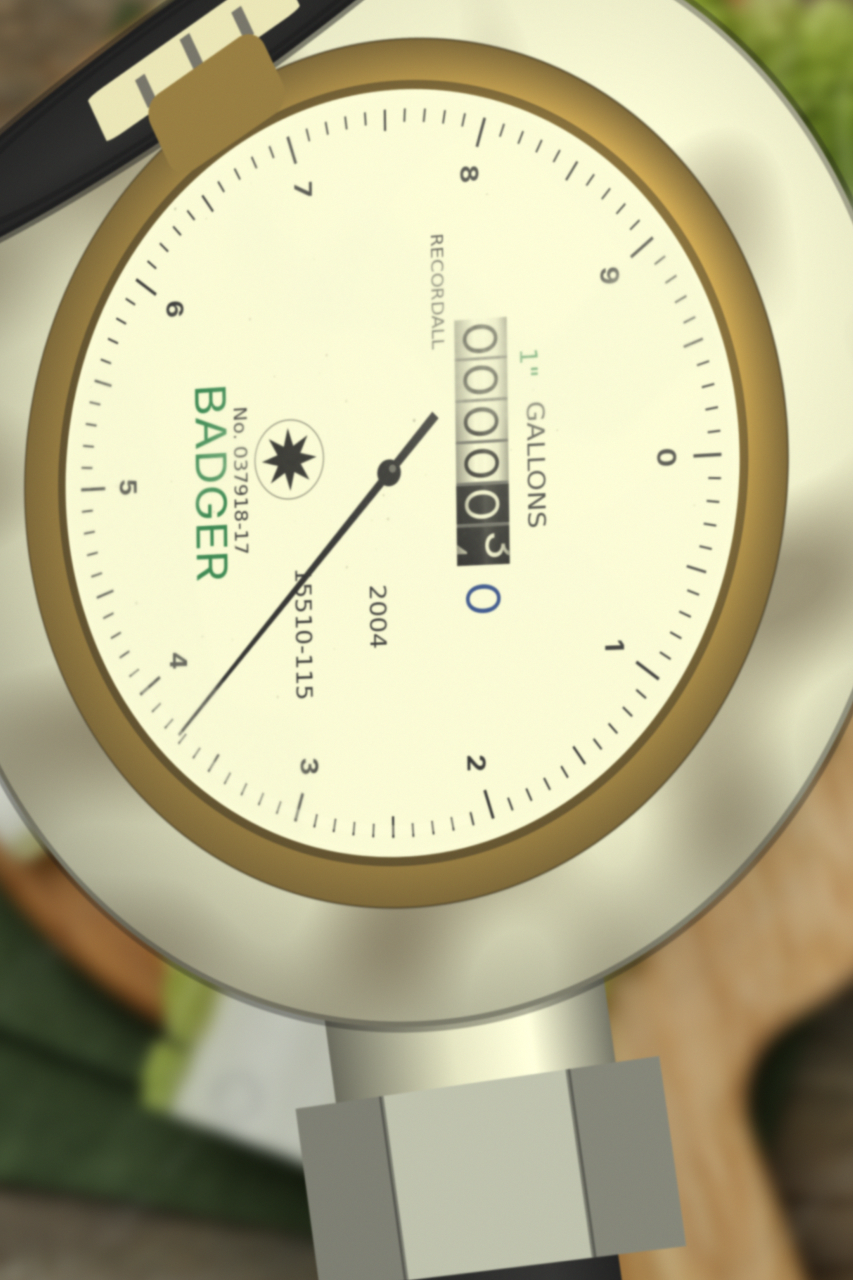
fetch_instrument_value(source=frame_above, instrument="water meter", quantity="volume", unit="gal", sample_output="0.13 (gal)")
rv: 33.7 (gal)
